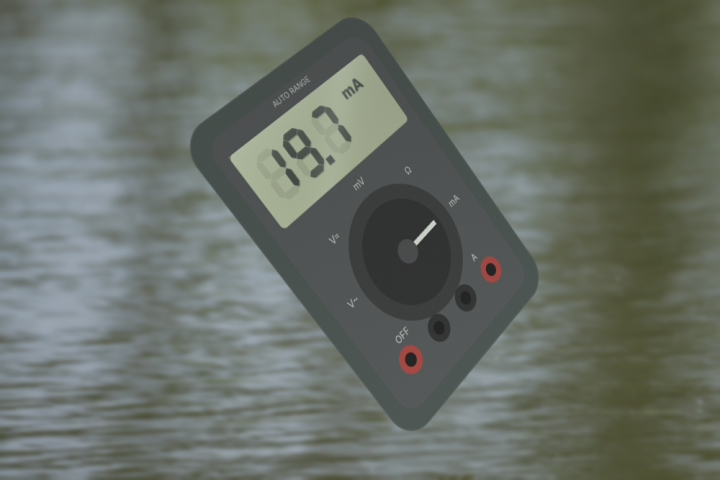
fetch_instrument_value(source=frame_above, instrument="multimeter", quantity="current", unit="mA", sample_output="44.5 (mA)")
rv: 19.7 (mA)
